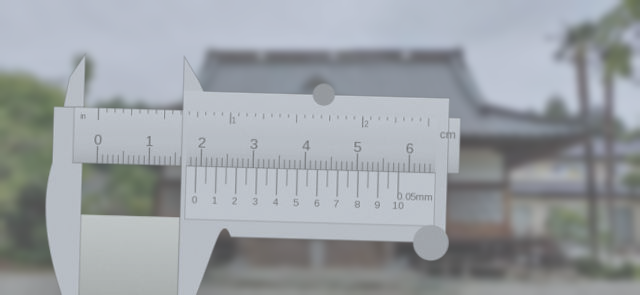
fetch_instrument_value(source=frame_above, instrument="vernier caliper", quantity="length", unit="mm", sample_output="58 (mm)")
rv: 19.0 (mm)
